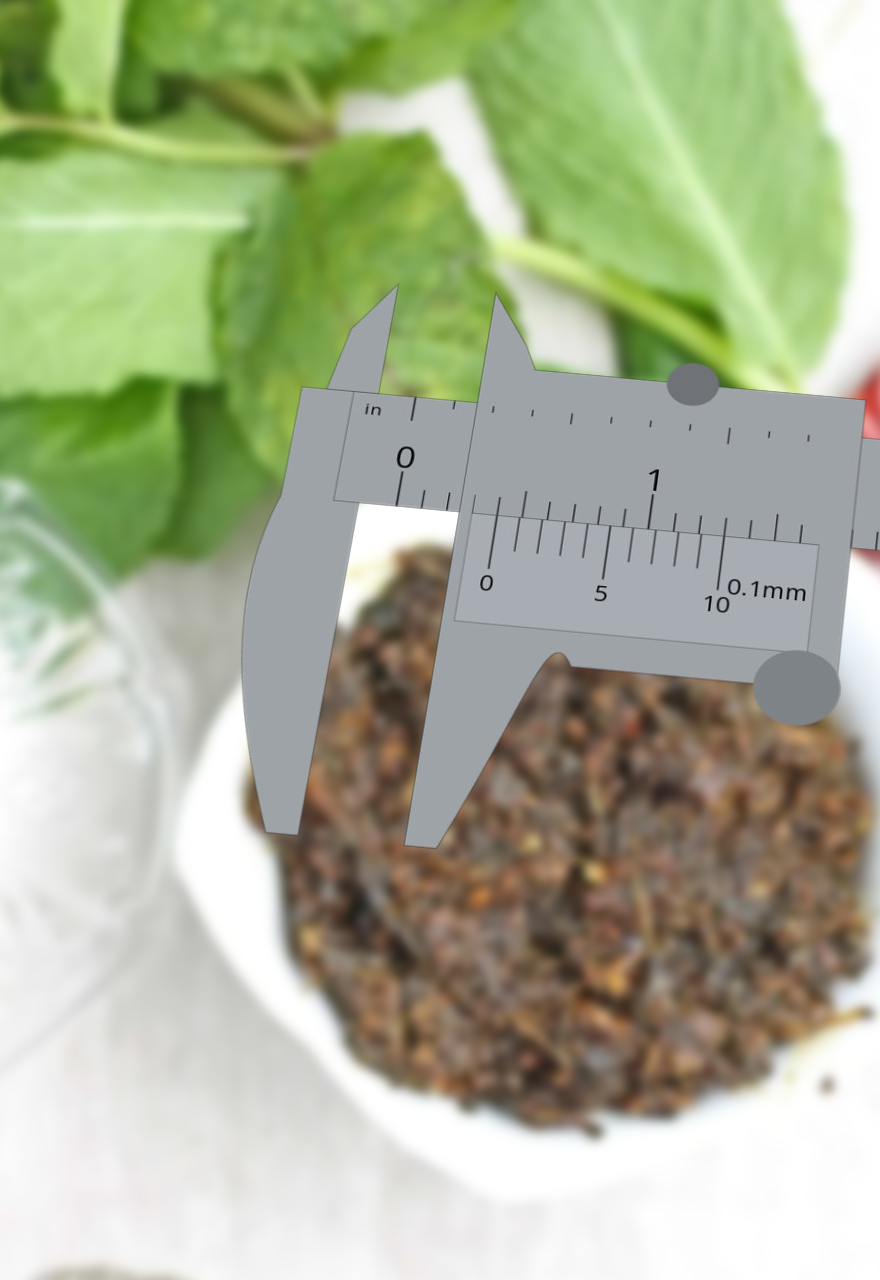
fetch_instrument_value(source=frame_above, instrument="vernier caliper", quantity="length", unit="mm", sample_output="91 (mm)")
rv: 4.0 (mm)
